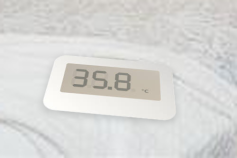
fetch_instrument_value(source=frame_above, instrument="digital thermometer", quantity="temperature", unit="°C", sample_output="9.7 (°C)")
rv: 35.8 (°C)
